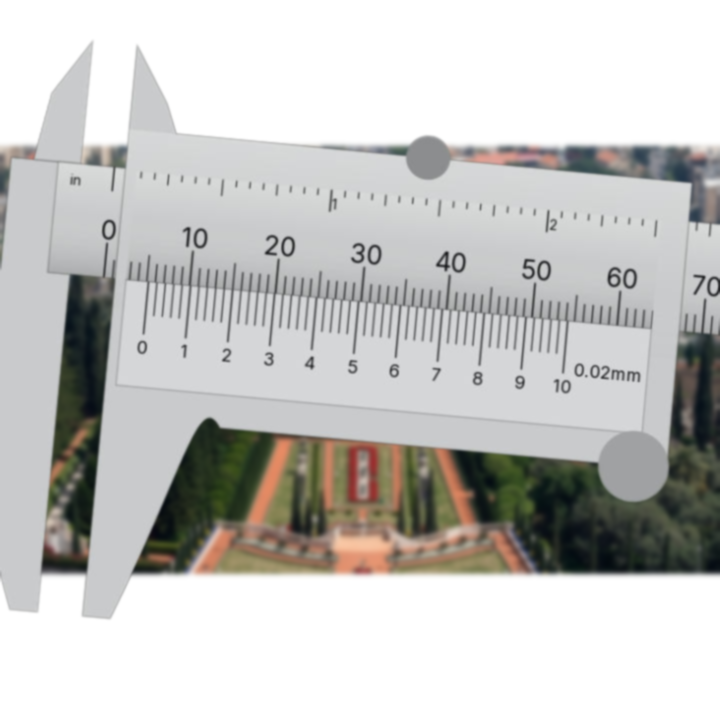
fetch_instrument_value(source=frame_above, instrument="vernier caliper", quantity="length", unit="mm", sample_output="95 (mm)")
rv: 5.2 (mm)
